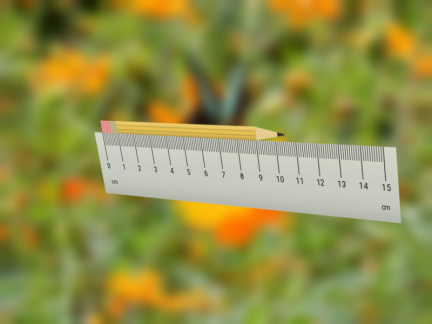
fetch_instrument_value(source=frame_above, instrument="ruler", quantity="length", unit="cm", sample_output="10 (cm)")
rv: 10.5 (cm)
